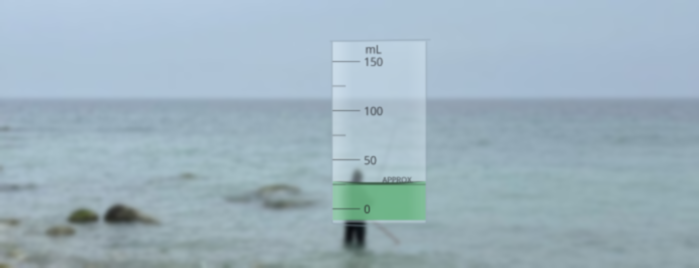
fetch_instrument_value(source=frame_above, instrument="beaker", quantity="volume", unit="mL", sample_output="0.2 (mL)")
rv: 25 (mL)
